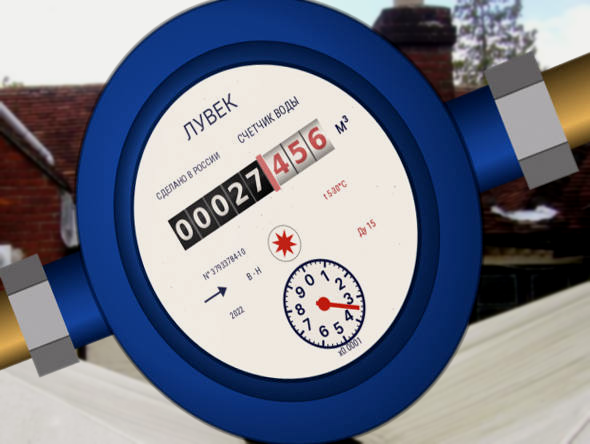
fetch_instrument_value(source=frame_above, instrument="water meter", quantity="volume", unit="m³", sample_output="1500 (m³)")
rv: 27.4563 (m³)
